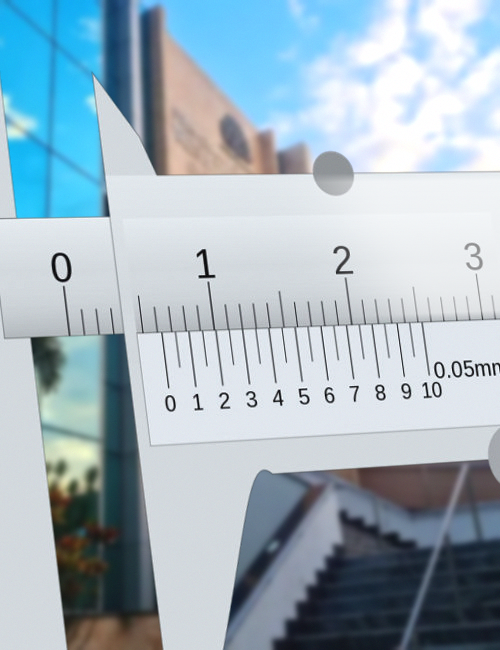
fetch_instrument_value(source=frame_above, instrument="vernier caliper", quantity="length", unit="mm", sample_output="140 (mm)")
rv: 6.3 (mm)
